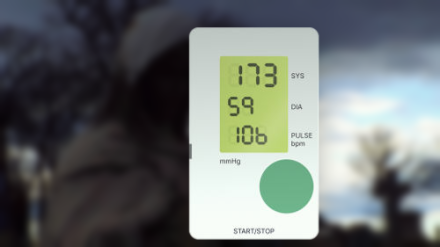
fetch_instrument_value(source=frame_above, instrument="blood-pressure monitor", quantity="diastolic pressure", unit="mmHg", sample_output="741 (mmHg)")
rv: 59 (mmHg)
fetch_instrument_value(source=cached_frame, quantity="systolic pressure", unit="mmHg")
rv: 173 (mmHg)
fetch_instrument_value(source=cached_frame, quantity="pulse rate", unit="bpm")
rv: 106 (bpm)
